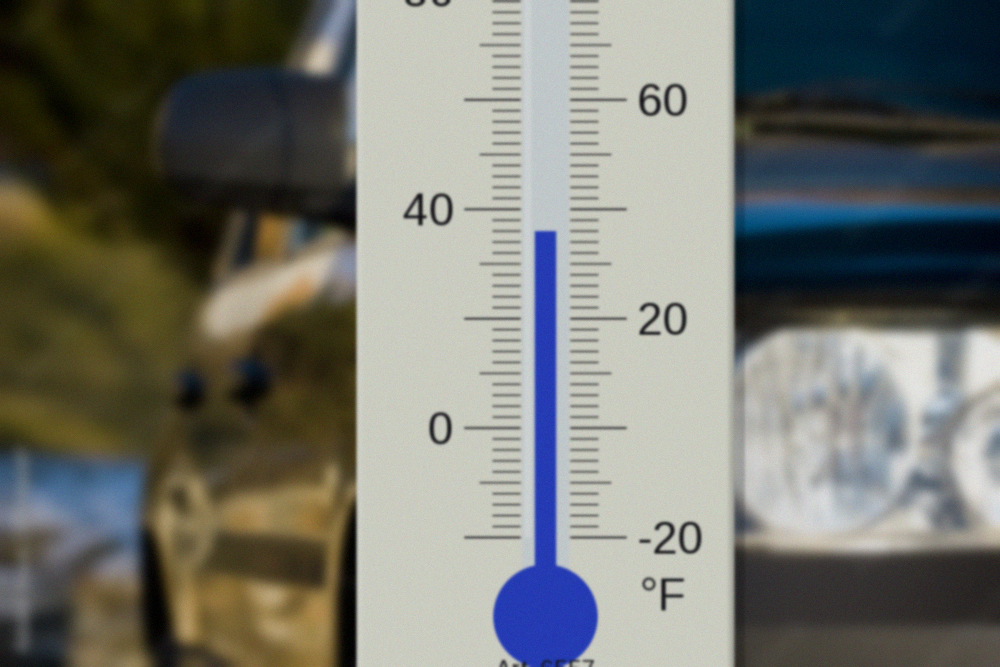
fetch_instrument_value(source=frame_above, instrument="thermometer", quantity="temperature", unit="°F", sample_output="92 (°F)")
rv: 36 (°F)
